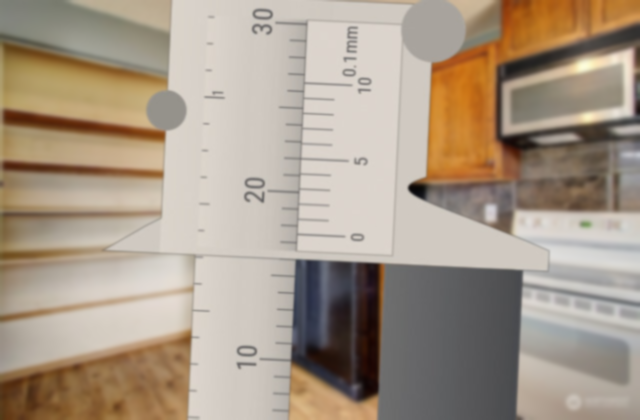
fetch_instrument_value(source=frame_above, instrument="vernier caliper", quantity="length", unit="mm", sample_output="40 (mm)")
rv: 17.5 (mm)
